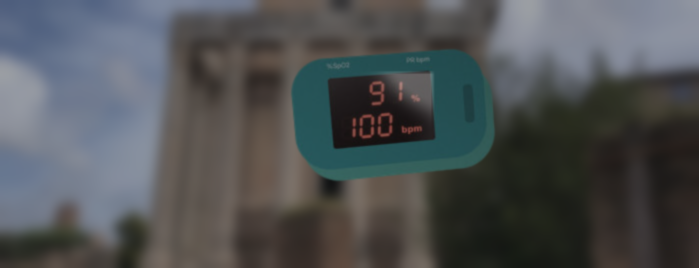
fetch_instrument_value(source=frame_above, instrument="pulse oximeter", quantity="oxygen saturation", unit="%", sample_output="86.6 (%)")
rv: 91 (%)
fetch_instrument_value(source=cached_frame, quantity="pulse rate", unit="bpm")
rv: 100 (bpm)
